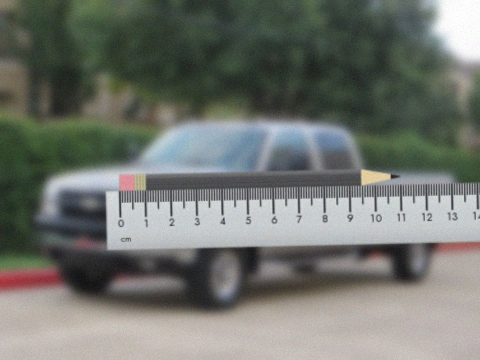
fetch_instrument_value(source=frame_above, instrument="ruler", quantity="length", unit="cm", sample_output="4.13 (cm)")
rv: 11 (cm)
